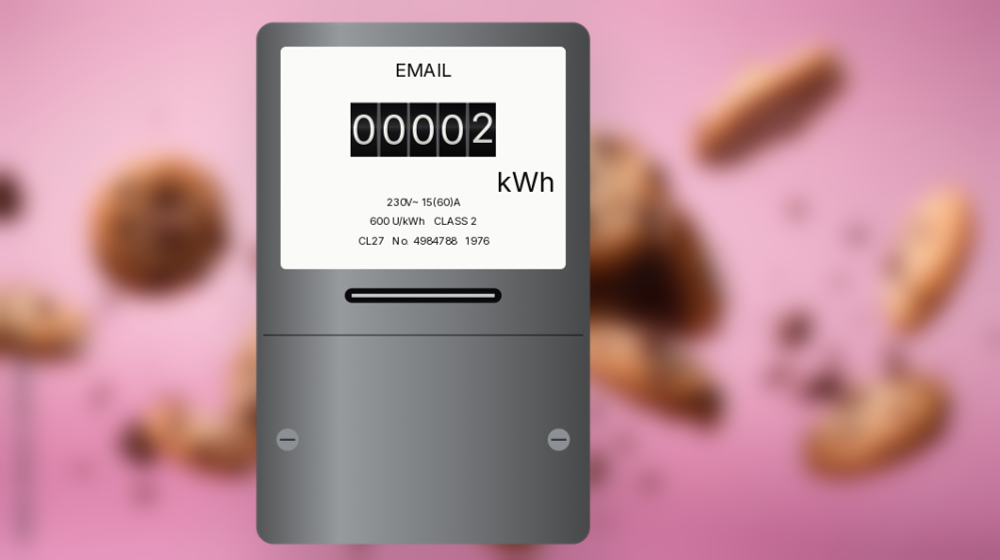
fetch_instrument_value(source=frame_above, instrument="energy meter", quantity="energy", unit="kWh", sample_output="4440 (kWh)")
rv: 2 (kWh)
